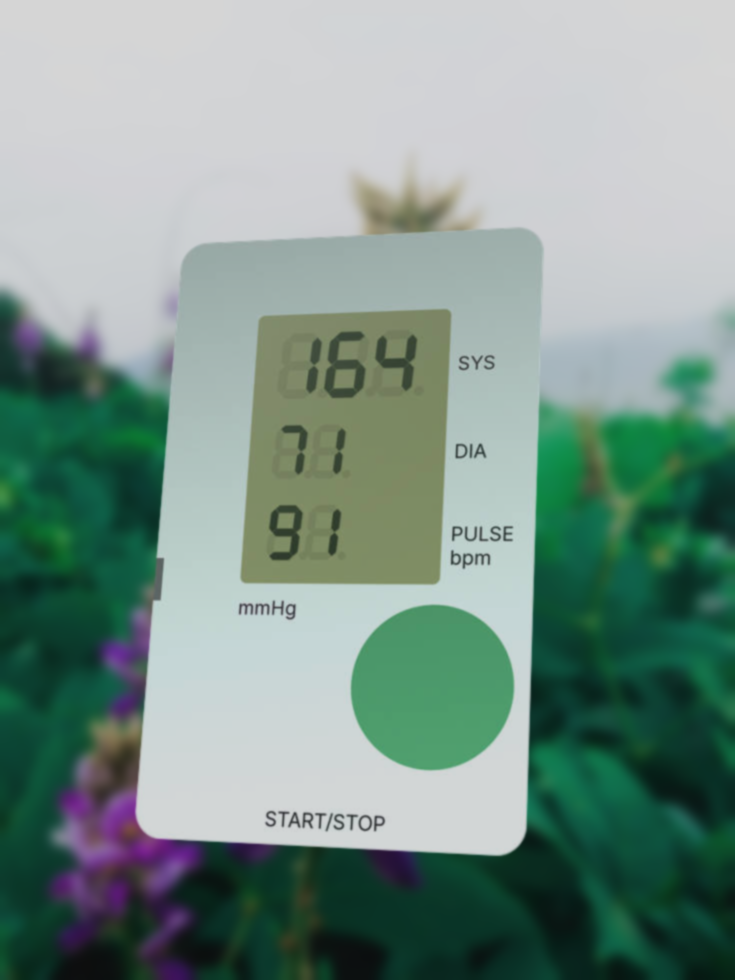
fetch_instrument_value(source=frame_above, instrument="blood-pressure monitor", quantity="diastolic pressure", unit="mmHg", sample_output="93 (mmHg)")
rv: 71 (mmHg)
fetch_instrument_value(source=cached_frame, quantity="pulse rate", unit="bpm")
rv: 91 (bpm)
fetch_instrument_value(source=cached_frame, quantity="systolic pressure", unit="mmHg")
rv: 164 (mmHg)
